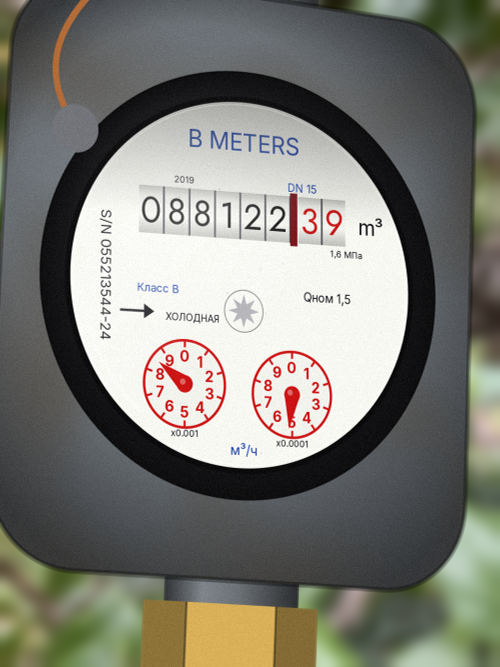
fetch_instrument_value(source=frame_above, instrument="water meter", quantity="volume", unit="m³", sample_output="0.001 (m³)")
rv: 88122.3985 (m³)
